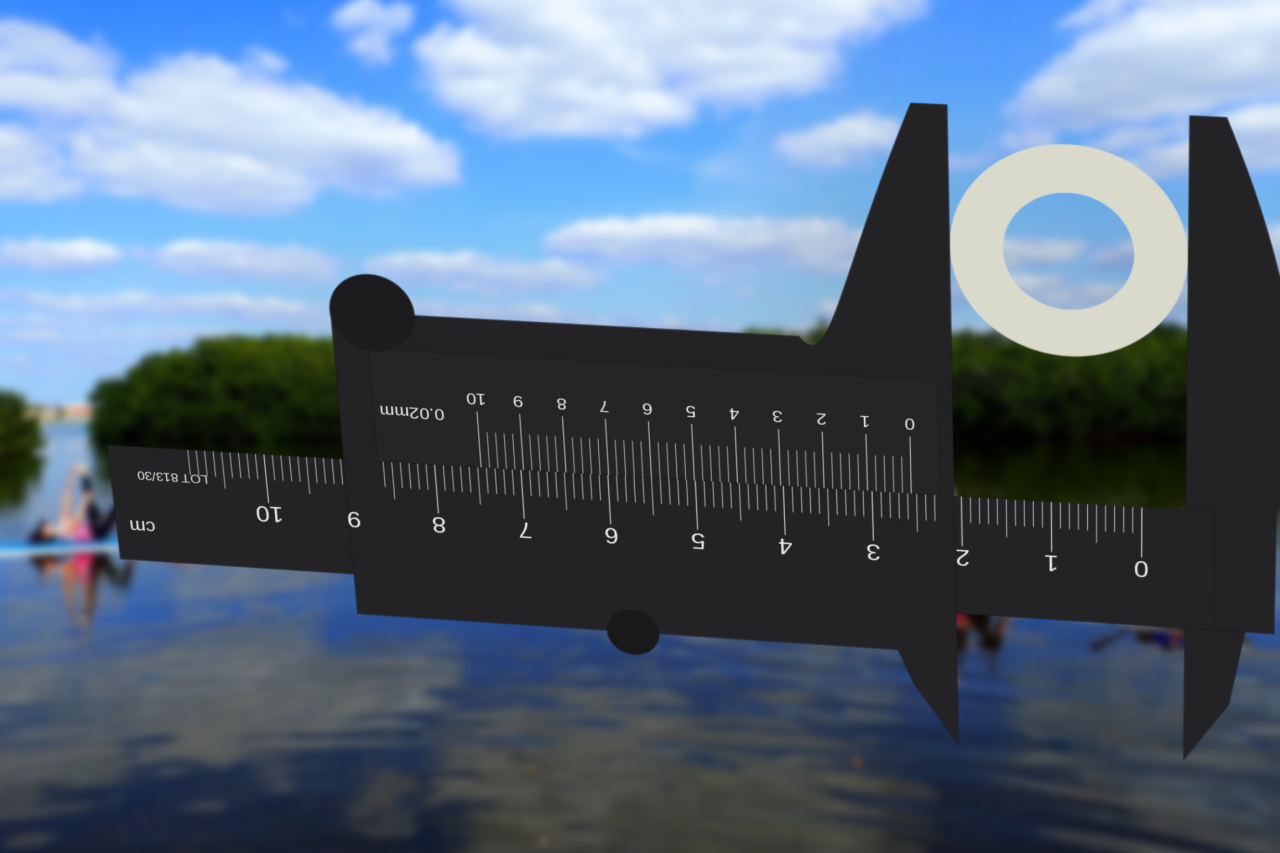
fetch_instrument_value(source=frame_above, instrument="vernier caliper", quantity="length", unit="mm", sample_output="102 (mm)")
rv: 25.6 (mm)
